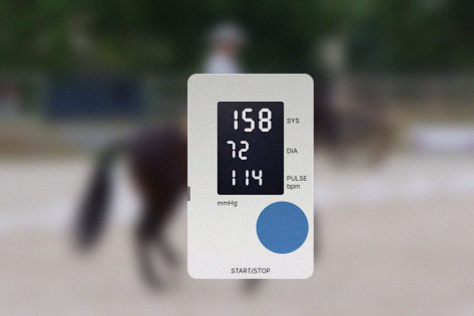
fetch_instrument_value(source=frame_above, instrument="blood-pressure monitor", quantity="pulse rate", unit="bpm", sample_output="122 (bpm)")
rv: 114 (bpm)
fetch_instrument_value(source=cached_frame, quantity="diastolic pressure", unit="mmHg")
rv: 72 (mmHg)
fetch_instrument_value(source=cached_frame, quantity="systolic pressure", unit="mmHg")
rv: 158 (mmHg)
